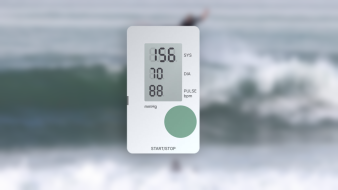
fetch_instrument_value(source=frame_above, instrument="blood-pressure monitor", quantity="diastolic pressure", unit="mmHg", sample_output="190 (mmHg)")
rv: 70 (mmHg)
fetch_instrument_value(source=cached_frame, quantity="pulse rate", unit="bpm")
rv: 88 (bpm)
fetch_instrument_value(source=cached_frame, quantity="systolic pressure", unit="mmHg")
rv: 156 (mmHg)
